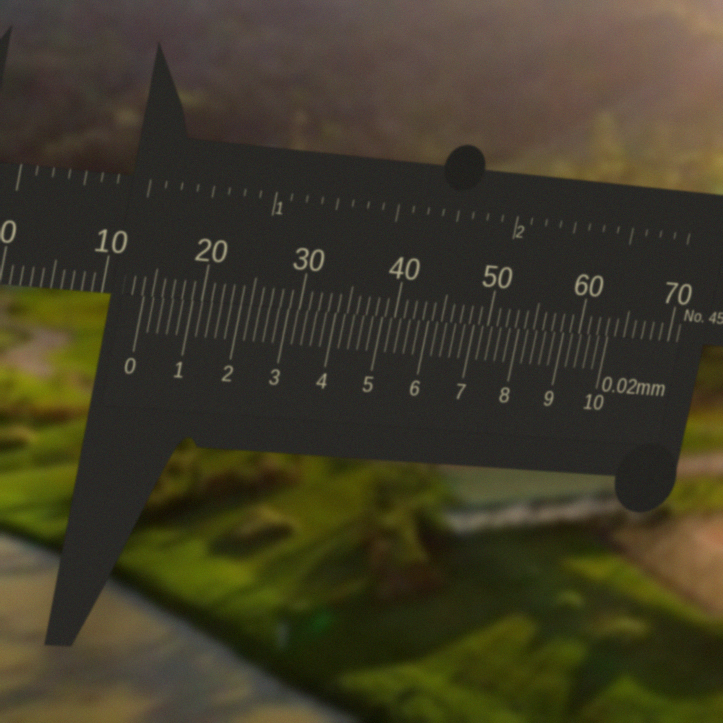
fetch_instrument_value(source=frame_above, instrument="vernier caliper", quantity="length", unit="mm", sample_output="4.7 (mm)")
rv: 14.2 (mm)
